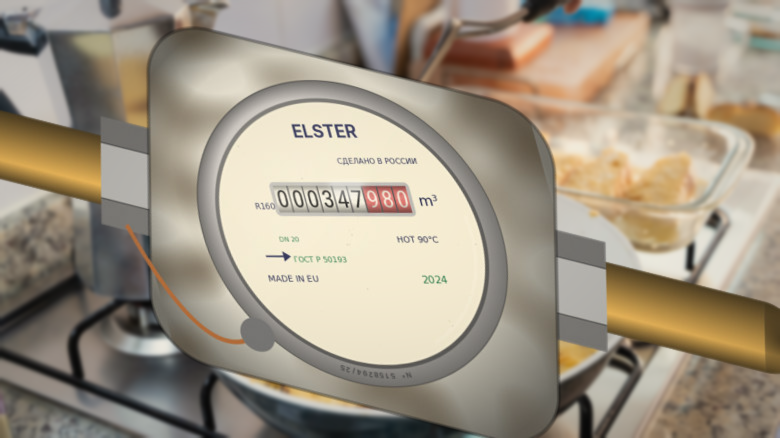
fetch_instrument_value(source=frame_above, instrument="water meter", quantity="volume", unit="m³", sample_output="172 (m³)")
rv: 347.980 (m³)
